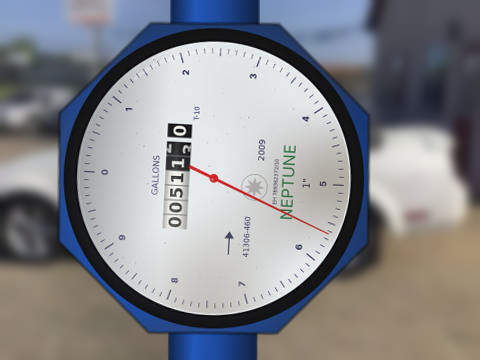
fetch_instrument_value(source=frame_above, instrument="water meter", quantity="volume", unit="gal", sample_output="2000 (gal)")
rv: 51125.6 (gal)
